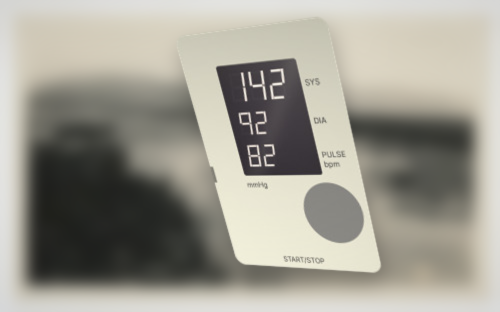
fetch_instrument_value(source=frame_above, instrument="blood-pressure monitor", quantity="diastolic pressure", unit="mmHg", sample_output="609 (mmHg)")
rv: 92 (mmHg)
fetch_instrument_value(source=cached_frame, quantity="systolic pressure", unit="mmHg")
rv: 142 (mmHg)
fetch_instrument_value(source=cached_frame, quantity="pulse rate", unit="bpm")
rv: 82 (bpm)
